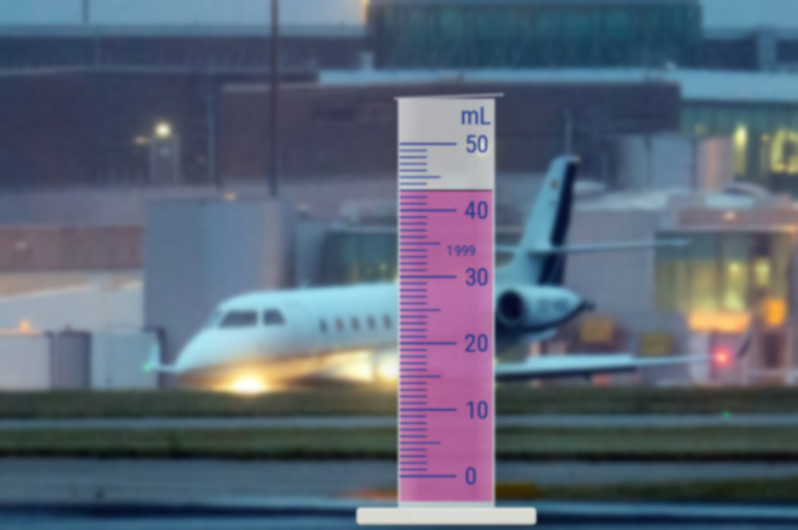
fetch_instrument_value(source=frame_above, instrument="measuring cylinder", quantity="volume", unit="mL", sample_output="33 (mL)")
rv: 43 (mL)
